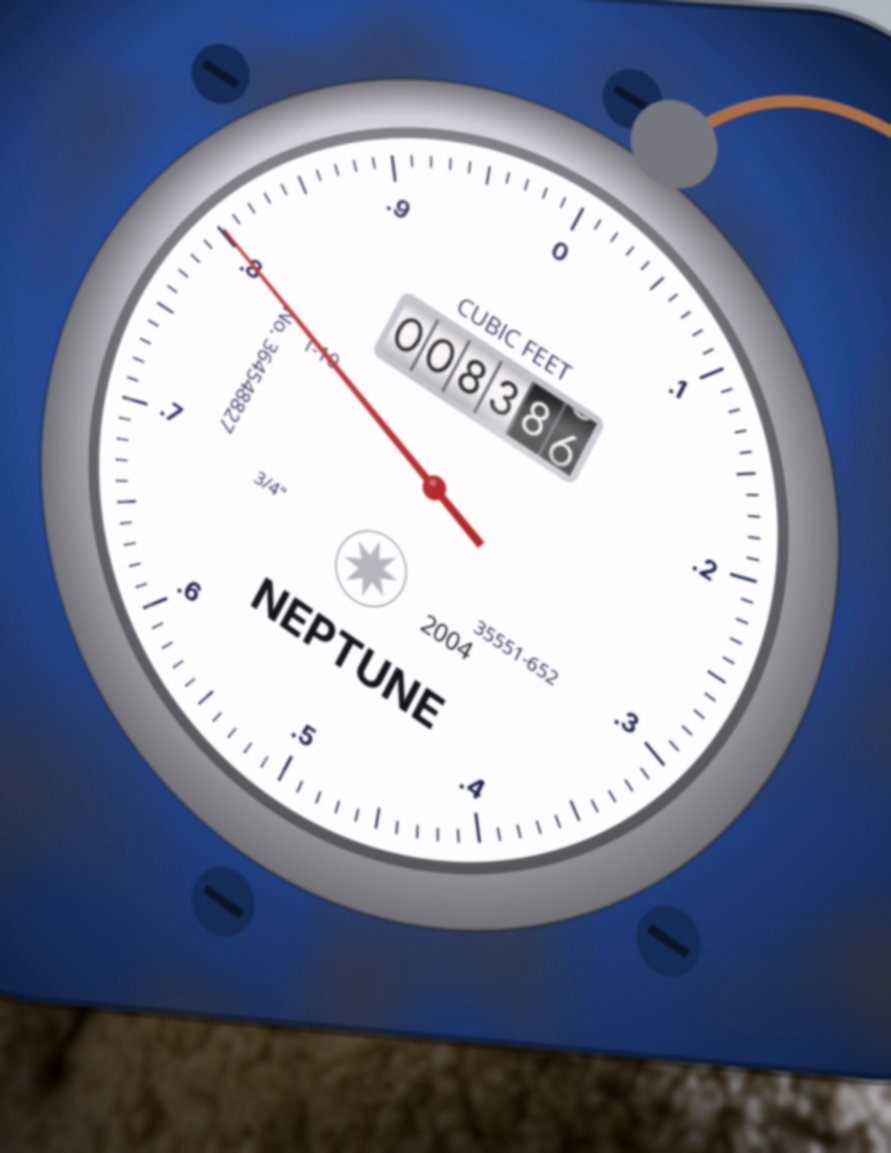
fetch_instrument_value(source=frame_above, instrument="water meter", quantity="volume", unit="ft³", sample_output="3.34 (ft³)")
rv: 8385.80 (ft³)
